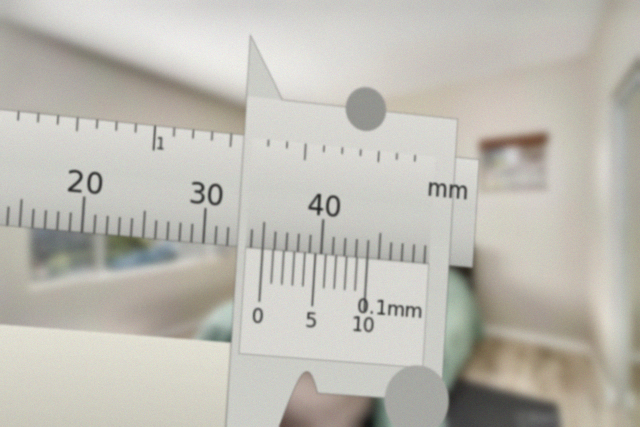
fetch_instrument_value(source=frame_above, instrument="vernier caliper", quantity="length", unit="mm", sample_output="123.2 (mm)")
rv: 35.0 (mm)
